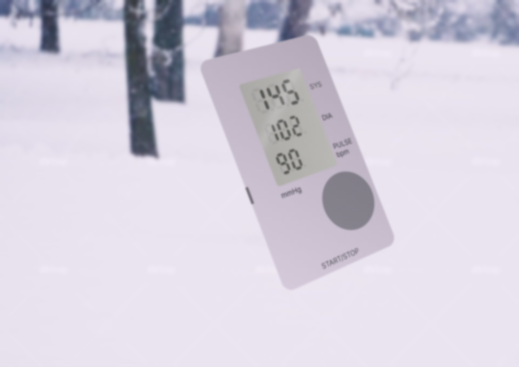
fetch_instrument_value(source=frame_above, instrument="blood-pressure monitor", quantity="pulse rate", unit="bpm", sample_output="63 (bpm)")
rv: 90 (bpm)
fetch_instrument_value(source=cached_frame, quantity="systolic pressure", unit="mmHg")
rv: 145 (mmHg)
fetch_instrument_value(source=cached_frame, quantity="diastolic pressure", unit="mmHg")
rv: 102 (mmHg)
